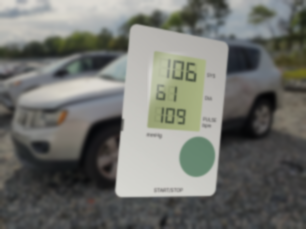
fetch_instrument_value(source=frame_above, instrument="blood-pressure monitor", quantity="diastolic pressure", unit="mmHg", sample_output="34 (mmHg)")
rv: 61 (mmHg)
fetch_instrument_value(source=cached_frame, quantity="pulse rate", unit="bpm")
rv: 109 (bpm)
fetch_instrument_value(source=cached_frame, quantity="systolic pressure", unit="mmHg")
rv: 106 (mmHg)
